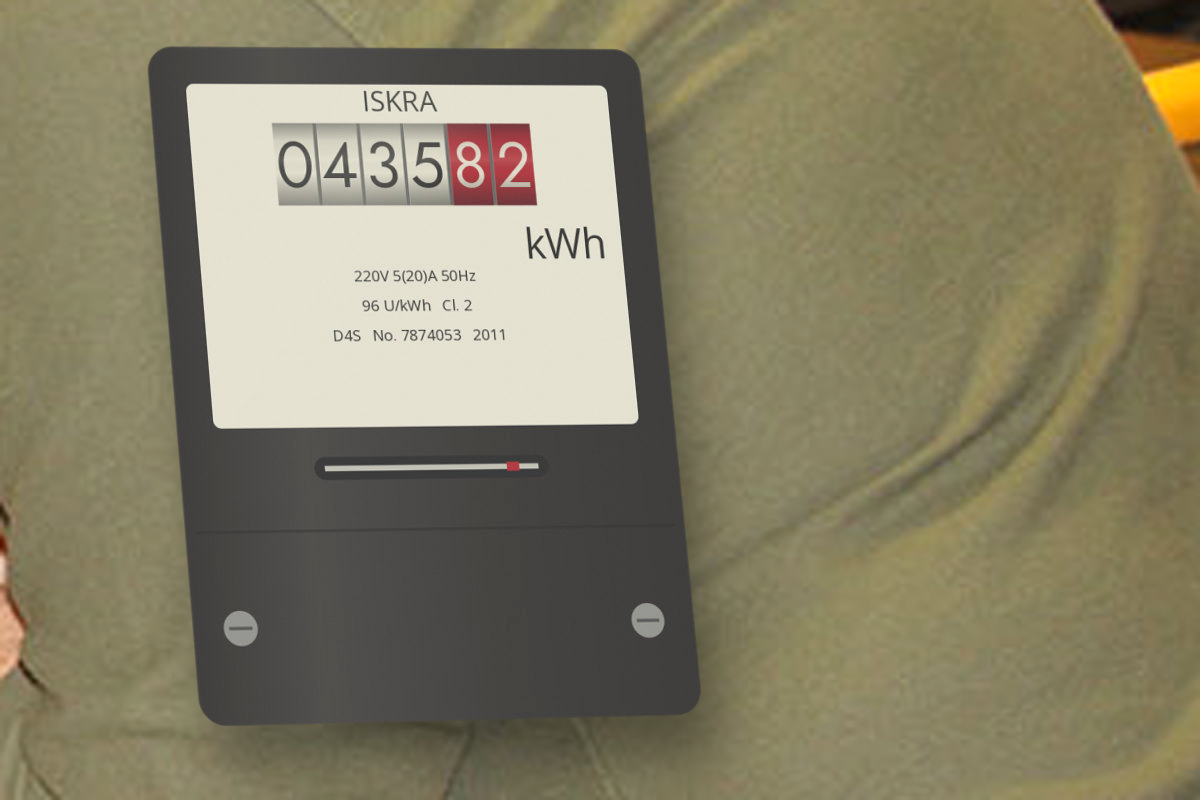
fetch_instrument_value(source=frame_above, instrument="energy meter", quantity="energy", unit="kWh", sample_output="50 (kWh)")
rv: 435.82 (kWh)
